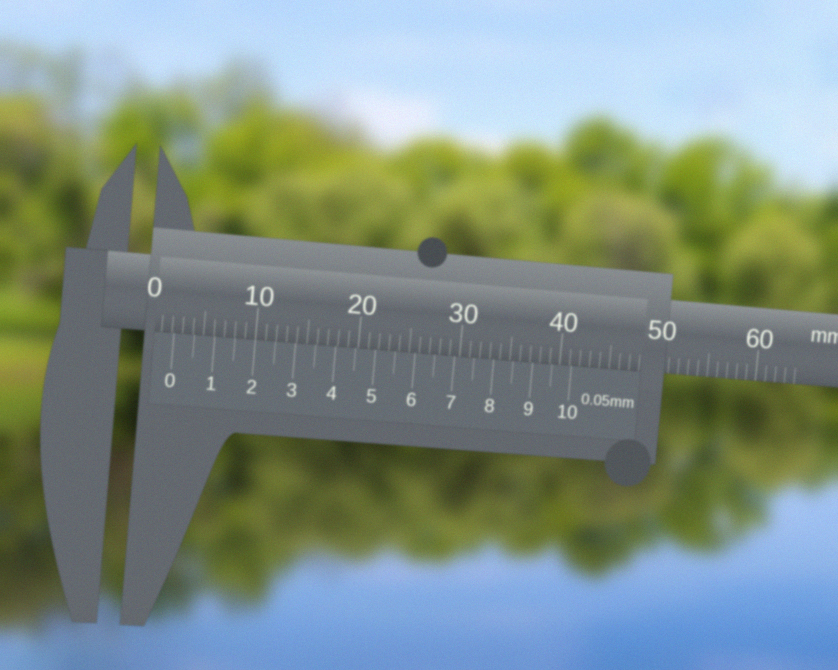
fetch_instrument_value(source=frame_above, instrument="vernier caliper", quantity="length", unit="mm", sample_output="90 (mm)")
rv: 2.2 (mm)
